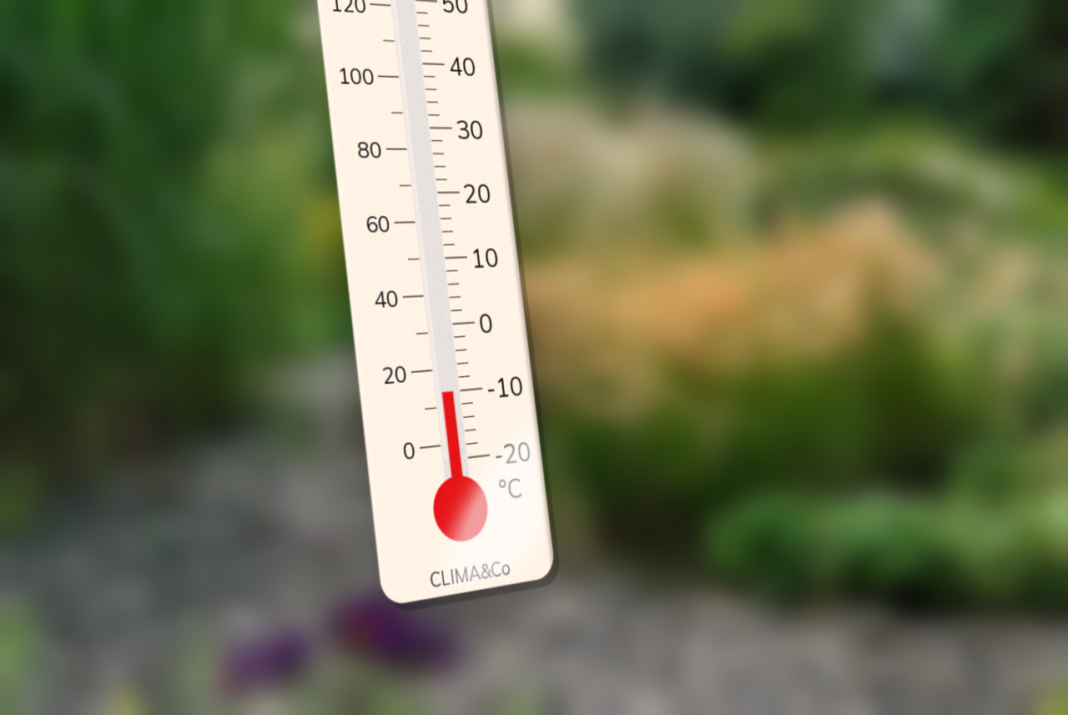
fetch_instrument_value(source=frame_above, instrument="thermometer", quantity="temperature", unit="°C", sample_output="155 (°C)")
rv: -10 (°C)
